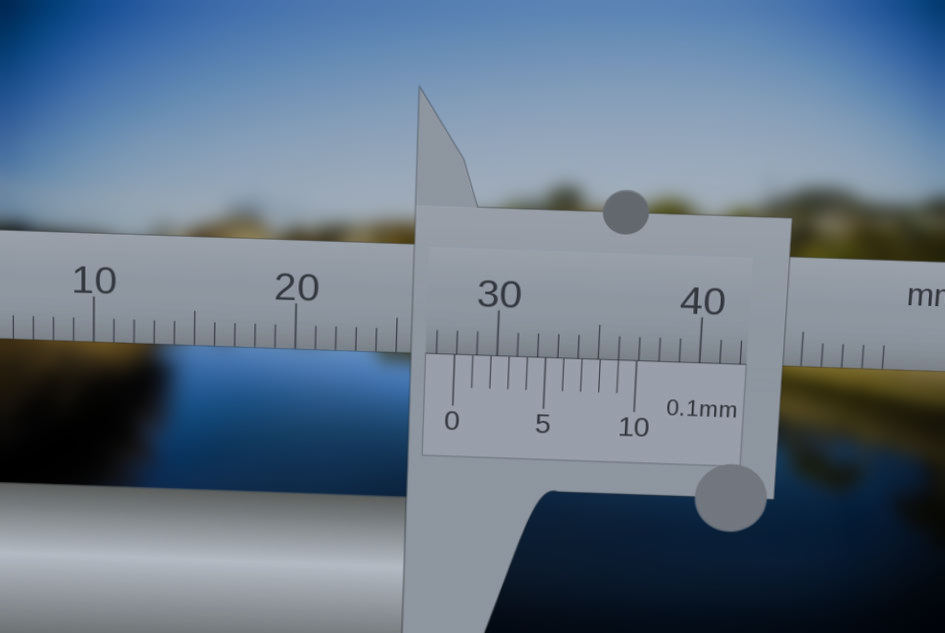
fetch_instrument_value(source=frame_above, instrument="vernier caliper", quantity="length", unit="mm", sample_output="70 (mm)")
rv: 27.9 (mm)
